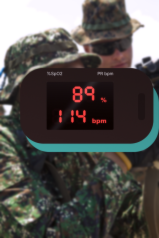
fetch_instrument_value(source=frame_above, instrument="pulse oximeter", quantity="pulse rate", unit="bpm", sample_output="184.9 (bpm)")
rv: 114 (bpm)
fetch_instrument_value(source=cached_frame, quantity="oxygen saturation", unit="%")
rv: 89 (%)
